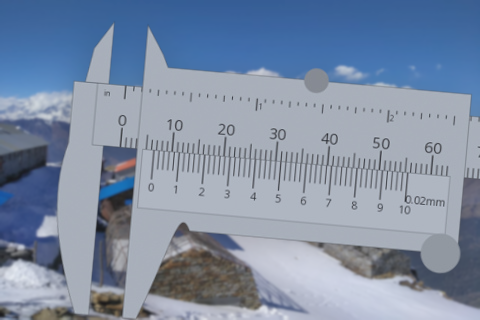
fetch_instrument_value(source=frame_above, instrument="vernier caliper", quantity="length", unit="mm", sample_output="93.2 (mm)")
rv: 6.5 (mm)
